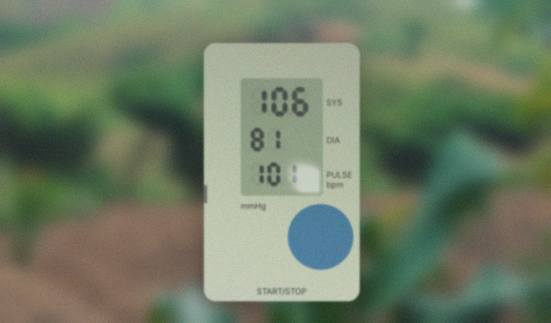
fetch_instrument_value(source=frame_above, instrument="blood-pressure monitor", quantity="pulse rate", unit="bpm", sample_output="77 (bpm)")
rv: 101 (bpm)
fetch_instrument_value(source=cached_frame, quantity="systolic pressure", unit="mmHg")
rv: 106 (mmHg)
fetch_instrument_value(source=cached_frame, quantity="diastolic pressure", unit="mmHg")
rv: 81 (mmHg)
